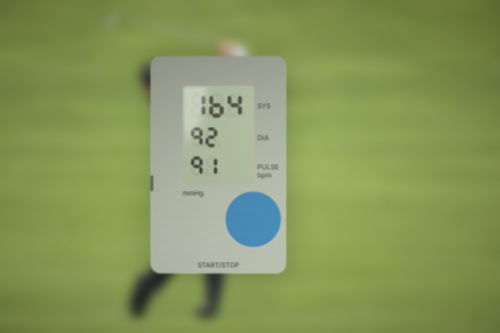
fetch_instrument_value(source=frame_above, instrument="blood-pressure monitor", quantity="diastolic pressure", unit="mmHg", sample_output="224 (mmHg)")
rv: 92 (mmHg)
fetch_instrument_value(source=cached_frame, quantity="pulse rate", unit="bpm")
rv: 91 (bpm)
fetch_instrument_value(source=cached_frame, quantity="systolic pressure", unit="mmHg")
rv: 164 (mmHg)
